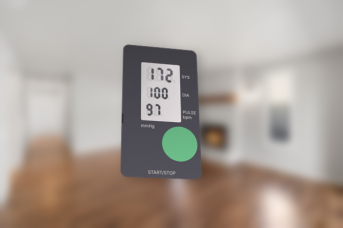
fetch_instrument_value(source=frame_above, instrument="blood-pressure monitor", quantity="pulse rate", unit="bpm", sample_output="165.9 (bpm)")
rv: 97 (bpm)
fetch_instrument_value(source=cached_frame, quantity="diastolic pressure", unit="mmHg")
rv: 100 (mmHg)
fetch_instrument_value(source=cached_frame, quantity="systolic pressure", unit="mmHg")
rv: 172 (mmHg)
